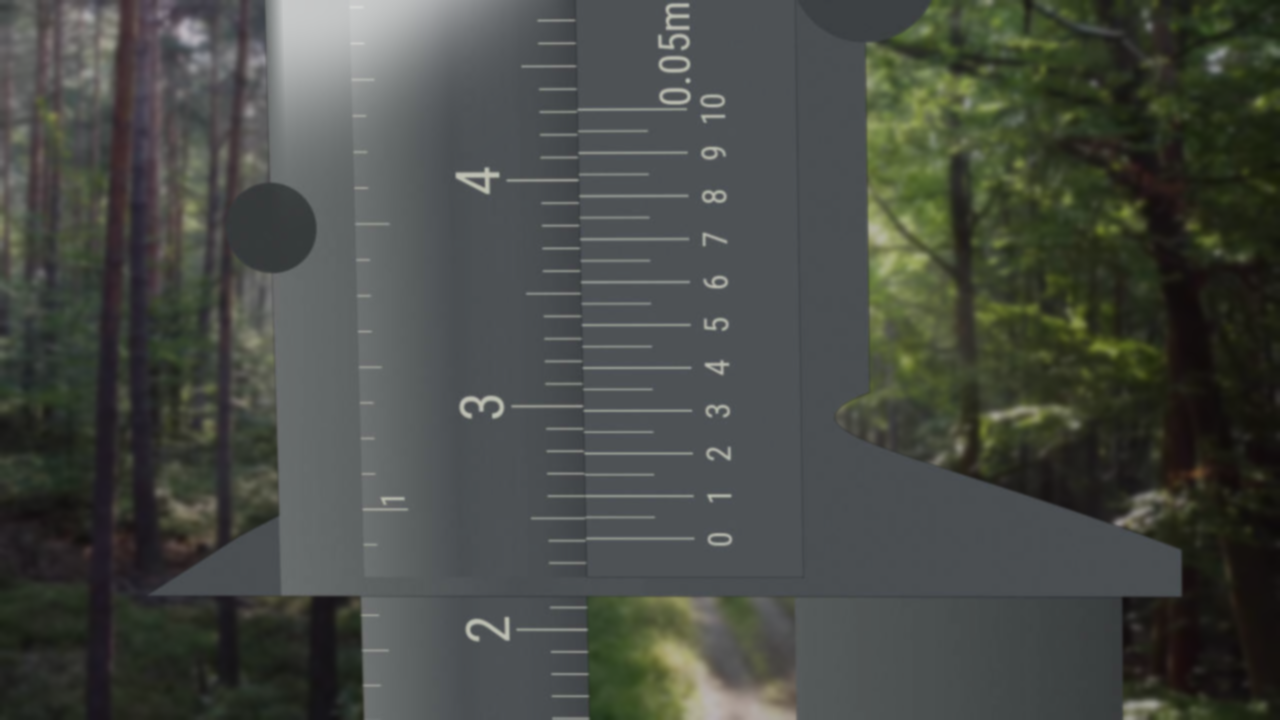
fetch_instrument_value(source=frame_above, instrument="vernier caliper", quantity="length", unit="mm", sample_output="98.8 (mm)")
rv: 24.1 (mm)
